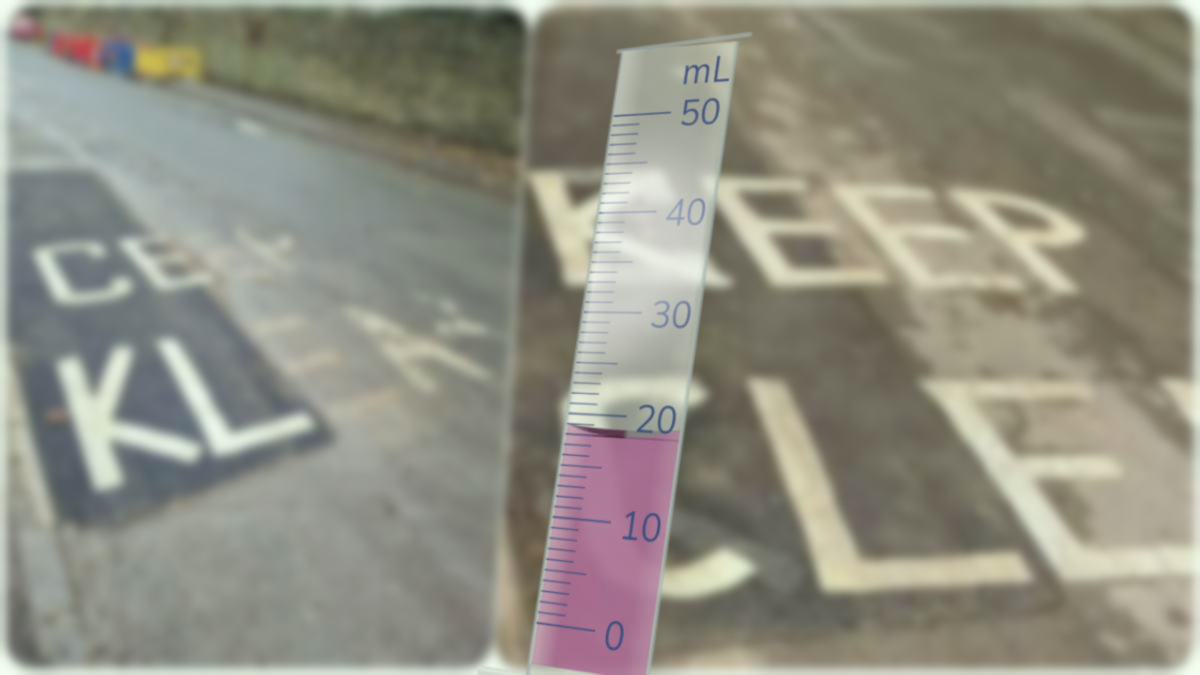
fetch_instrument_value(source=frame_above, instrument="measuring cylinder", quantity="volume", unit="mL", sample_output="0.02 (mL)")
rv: 18 (mL)
